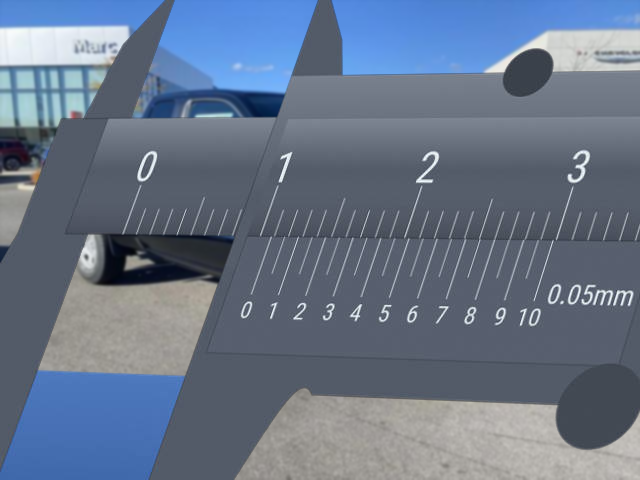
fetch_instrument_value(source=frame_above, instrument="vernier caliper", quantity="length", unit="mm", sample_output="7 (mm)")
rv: 10.8 (mm)
